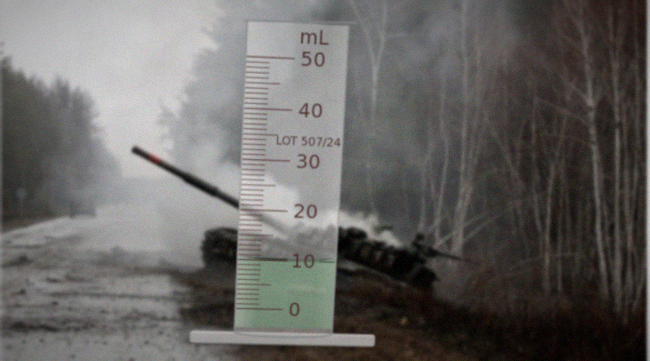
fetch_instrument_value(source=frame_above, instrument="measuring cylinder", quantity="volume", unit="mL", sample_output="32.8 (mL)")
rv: 10 (mL)
